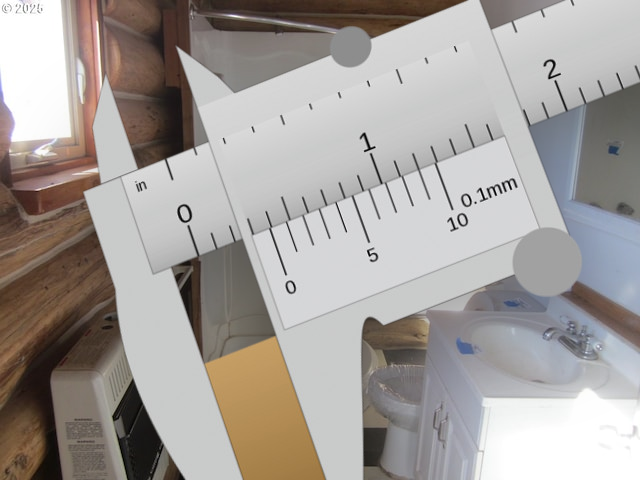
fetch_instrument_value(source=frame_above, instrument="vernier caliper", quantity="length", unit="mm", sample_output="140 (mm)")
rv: 3.9 (mm)
